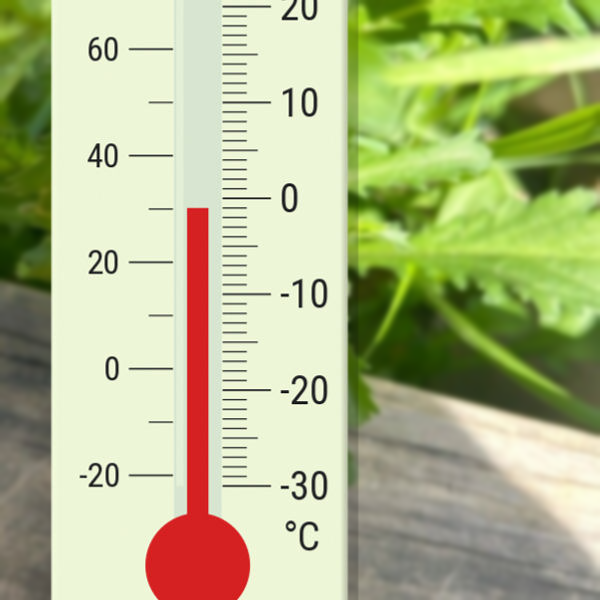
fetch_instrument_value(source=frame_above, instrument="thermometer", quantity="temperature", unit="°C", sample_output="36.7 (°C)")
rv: -1 (°C)
